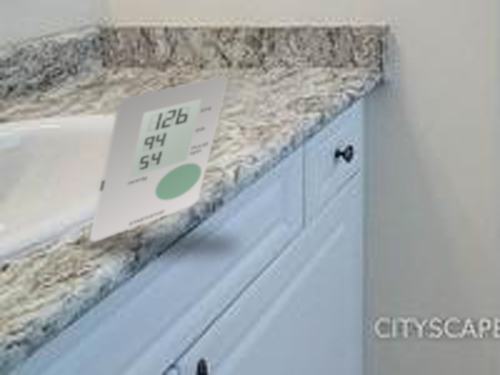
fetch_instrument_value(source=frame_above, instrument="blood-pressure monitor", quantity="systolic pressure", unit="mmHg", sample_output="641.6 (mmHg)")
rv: 126 (mmHg)
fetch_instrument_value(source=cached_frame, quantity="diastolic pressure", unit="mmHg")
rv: 94 (mmHg)
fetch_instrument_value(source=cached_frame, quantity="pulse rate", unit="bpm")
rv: 54 (bpm)
